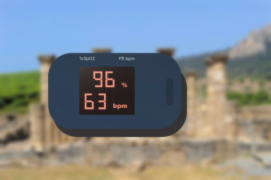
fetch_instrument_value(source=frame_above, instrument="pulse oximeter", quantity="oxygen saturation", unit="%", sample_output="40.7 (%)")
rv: 96 (%)
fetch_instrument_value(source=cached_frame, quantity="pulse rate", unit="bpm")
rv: 63 (bpm)
